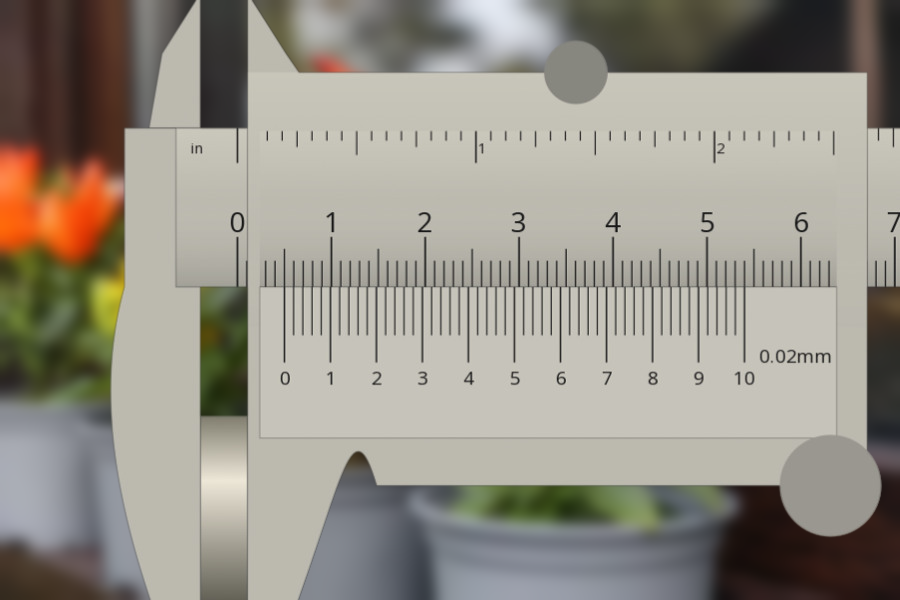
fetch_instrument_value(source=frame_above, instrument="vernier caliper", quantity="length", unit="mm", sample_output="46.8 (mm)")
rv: 5.0 (mm)
